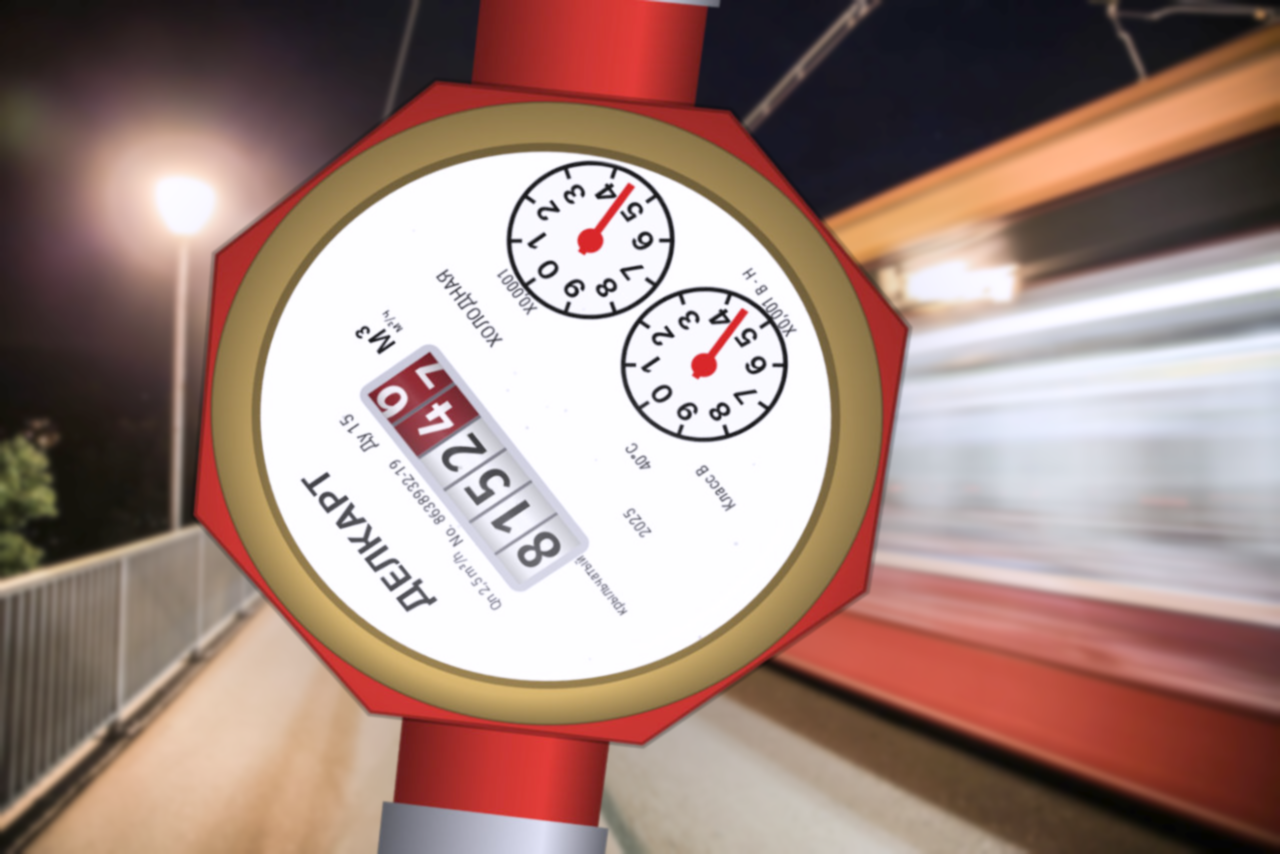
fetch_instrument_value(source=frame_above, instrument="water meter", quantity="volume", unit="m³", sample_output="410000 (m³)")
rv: 8152.4644 (m³)
